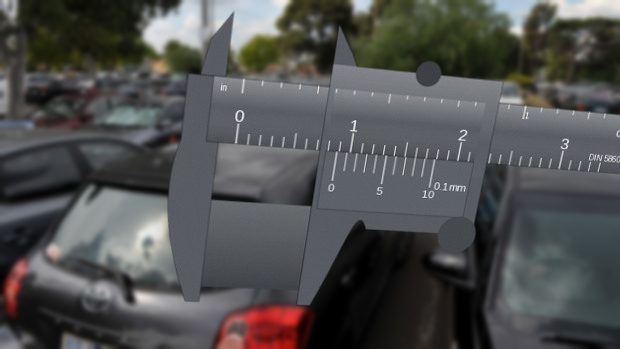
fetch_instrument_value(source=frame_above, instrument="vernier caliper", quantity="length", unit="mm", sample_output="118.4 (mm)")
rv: 8.8 (mm)
